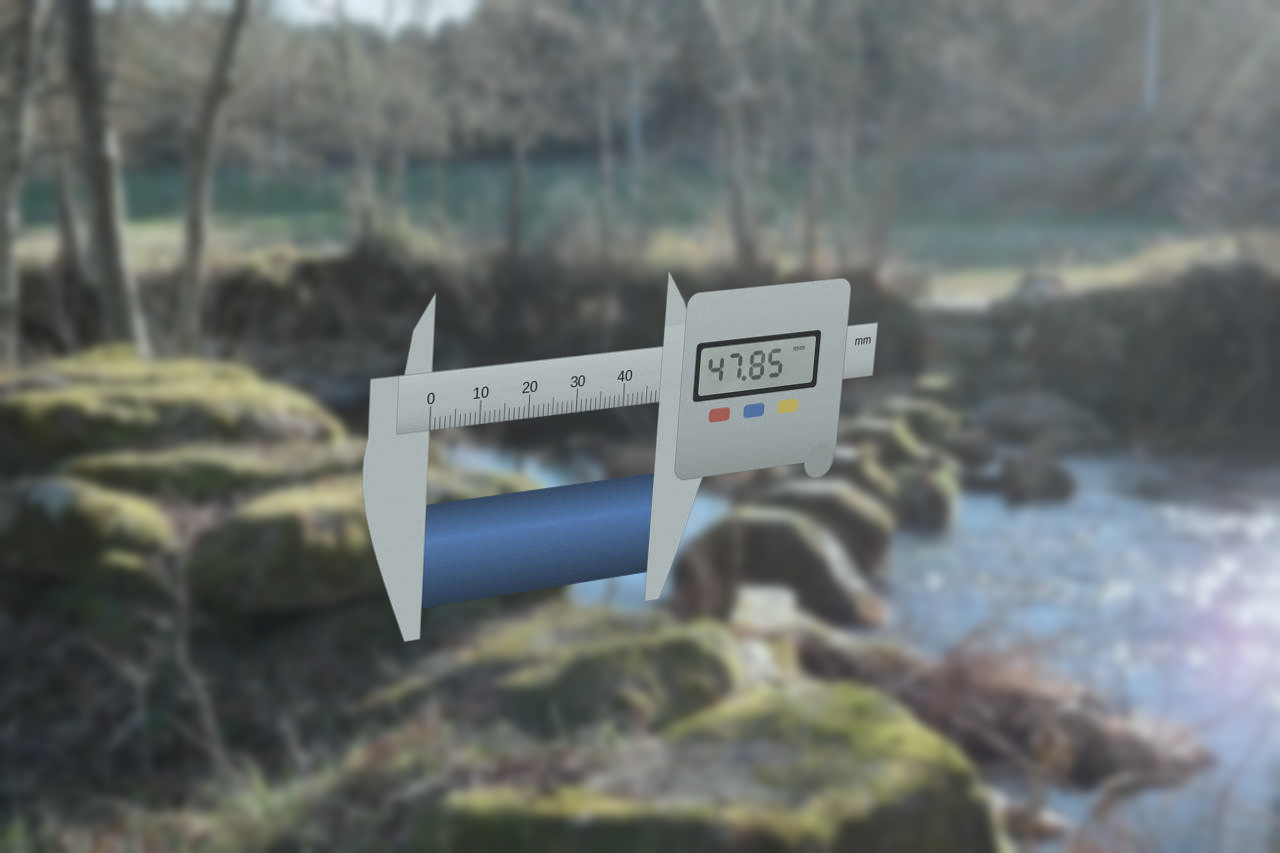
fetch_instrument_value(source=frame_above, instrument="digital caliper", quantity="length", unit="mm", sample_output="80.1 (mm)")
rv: 47.85 (mm)
